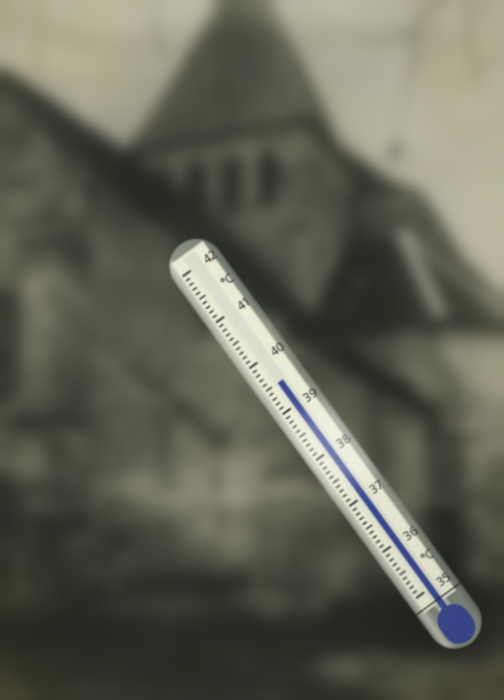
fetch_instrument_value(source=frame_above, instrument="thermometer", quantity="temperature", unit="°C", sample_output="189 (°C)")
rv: 39.5 (°C)
